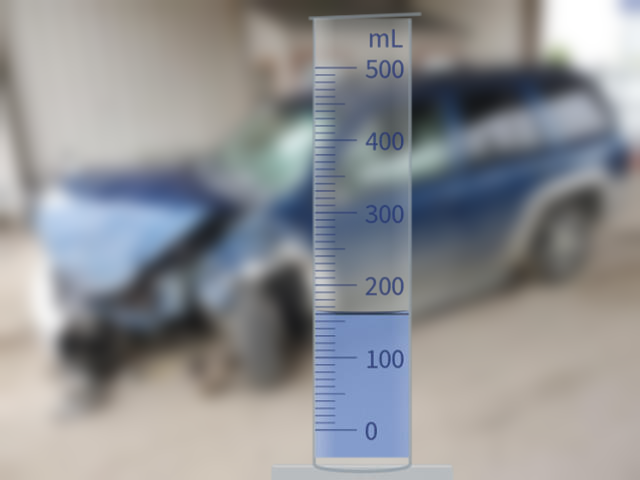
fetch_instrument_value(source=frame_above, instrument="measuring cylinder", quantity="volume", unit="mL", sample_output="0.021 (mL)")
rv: 160 (mL)
